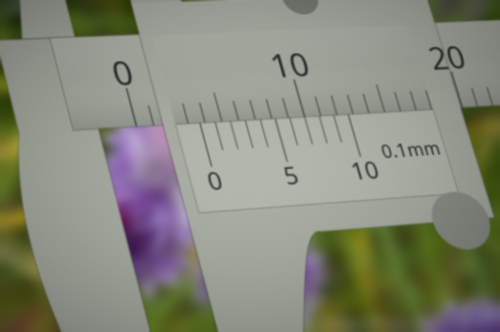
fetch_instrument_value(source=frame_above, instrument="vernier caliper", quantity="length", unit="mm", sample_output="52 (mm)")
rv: 3.7 (mm)
